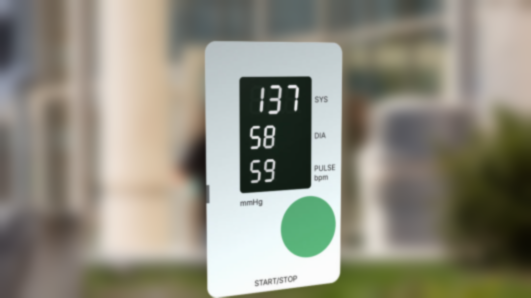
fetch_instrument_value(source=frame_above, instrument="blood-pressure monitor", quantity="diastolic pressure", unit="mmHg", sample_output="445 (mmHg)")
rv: 58 (mmHg)
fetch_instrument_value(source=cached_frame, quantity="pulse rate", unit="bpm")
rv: 59 (bpm)
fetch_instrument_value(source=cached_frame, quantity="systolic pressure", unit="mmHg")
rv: 137 (mmHg)
